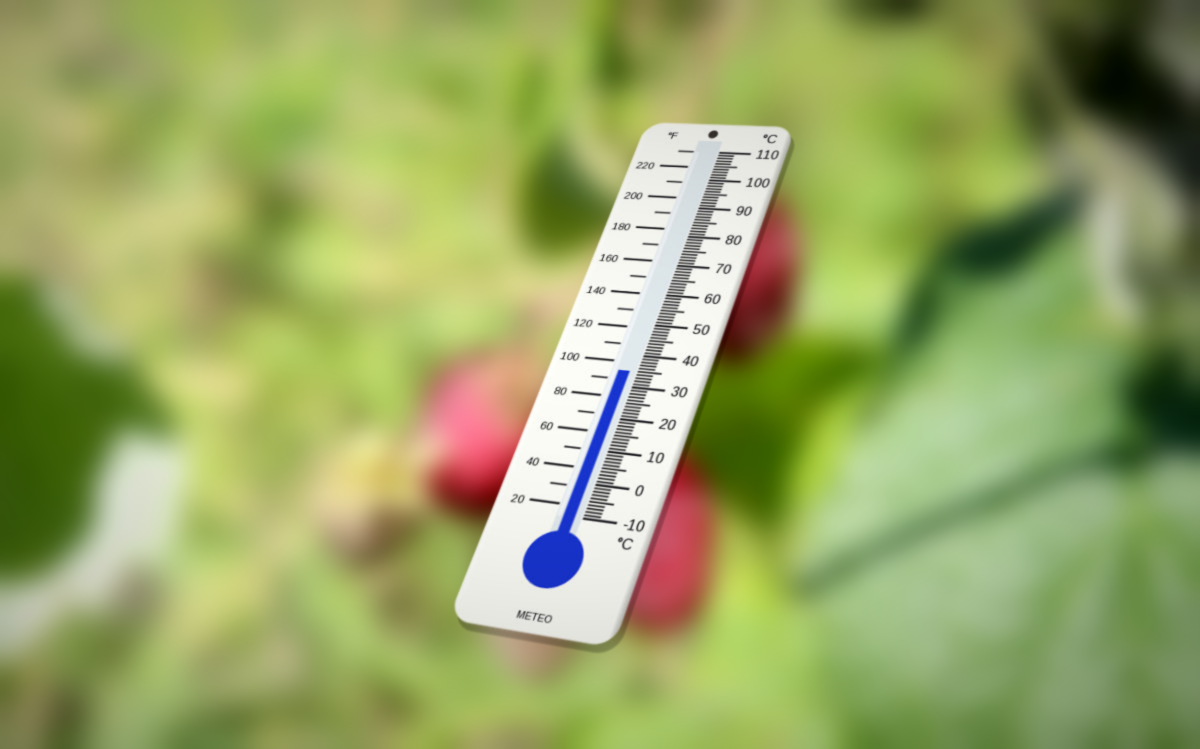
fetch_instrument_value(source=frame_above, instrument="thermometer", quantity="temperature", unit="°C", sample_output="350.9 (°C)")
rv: 35 (°C)
